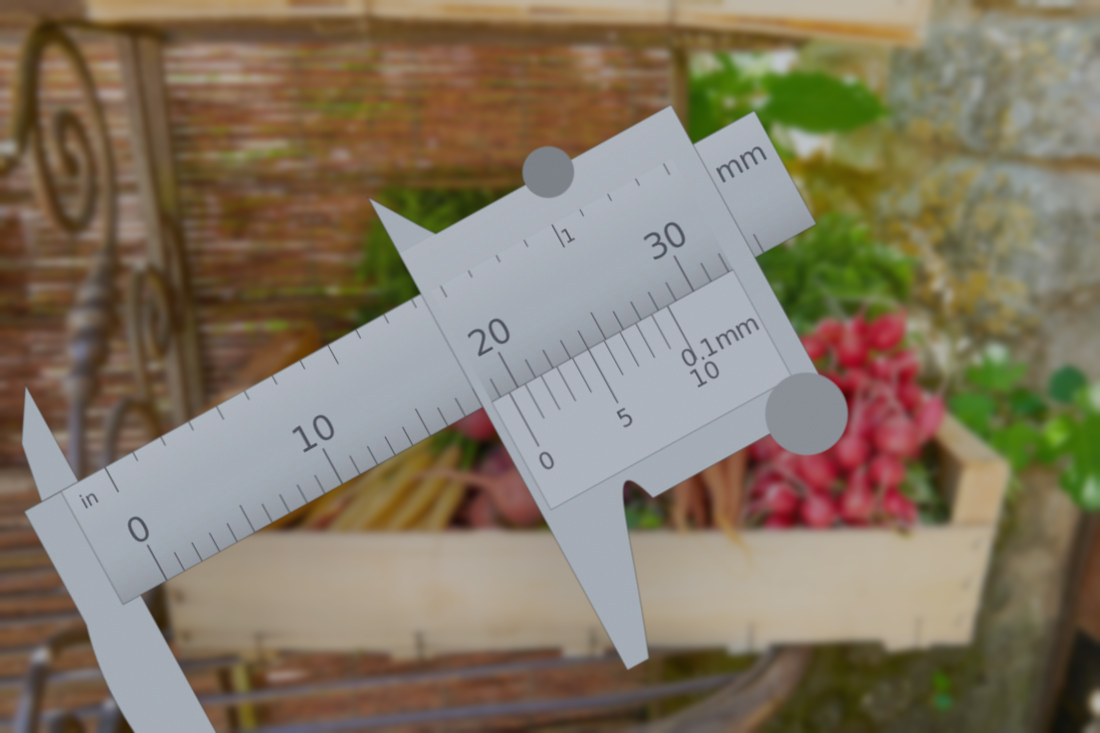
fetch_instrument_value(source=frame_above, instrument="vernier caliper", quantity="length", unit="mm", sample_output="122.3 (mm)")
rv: 19.5 (mm)
